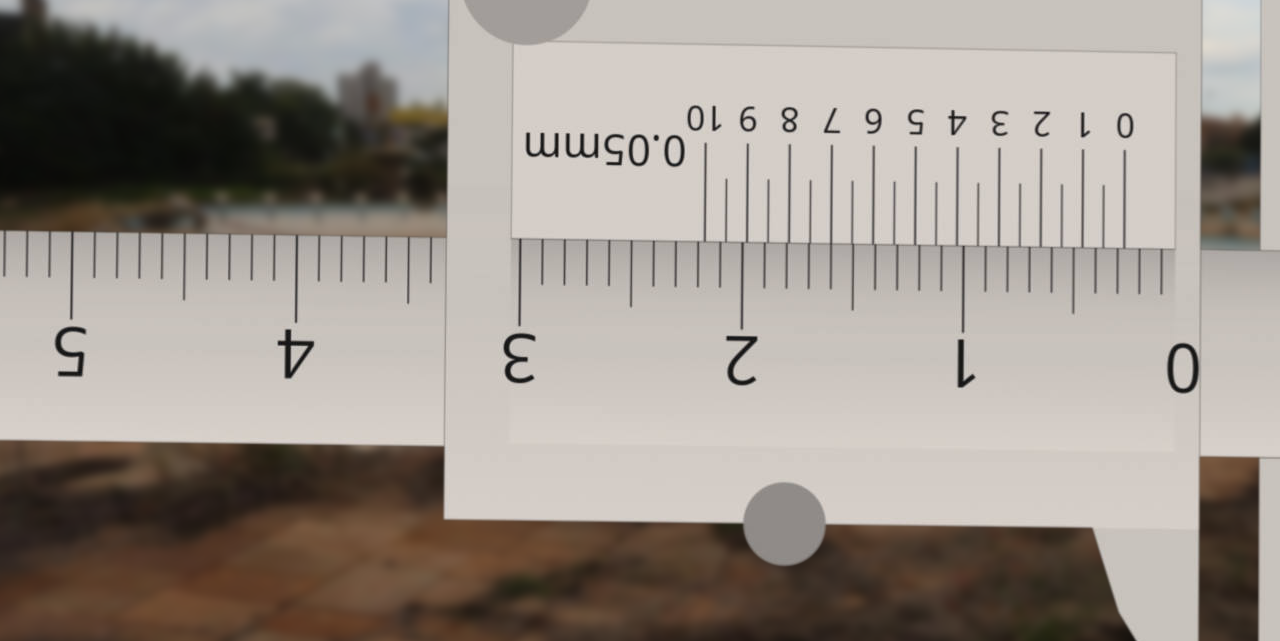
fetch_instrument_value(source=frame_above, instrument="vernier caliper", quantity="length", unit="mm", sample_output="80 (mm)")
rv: 2.7 (mm)
